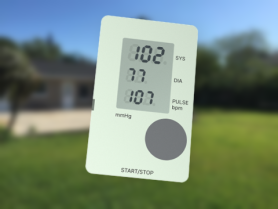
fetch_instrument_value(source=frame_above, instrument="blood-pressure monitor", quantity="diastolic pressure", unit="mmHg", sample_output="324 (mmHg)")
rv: 77 (mmHg)
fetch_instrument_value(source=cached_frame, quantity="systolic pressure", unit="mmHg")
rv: 102 (mmHg)
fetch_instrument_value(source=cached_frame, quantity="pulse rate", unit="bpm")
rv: 107 (bpm)
